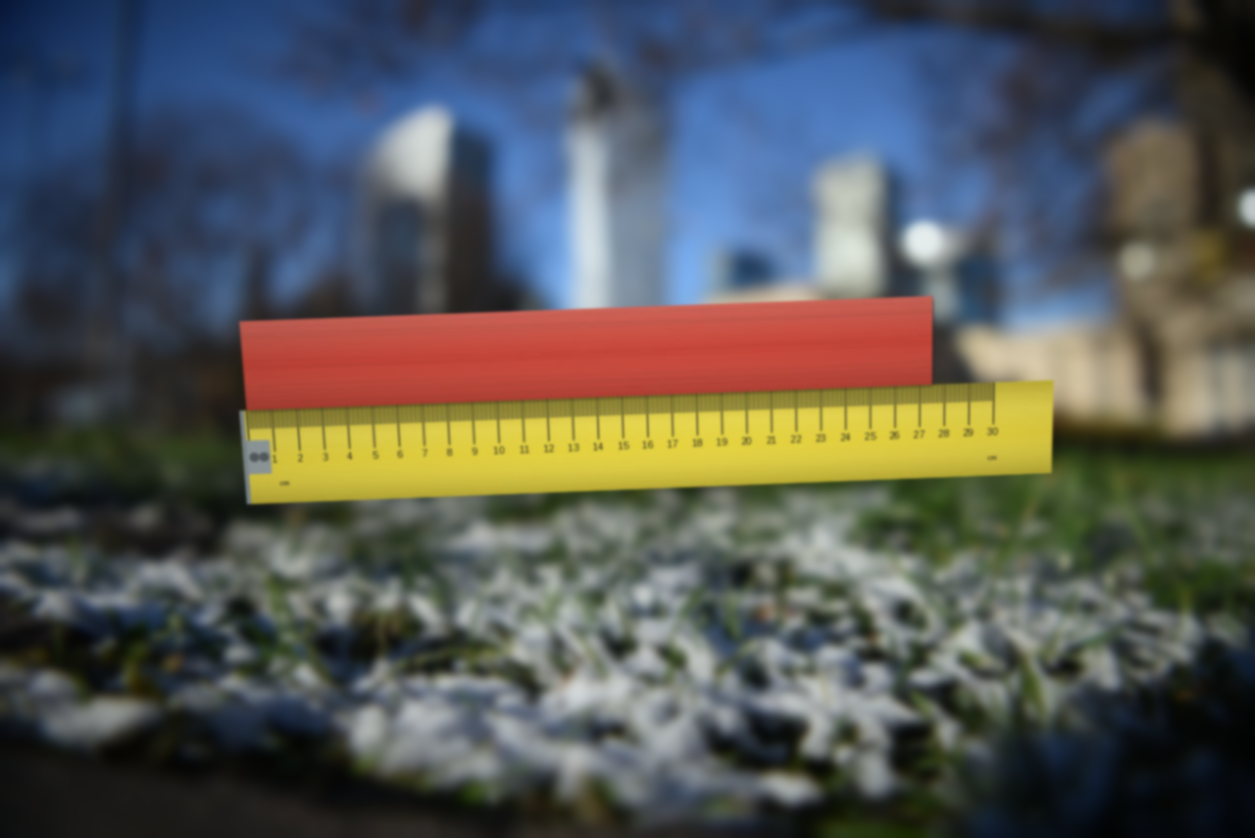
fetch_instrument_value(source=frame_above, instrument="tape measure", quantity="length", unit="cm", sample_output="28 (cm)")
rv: 27.5 (cm)
